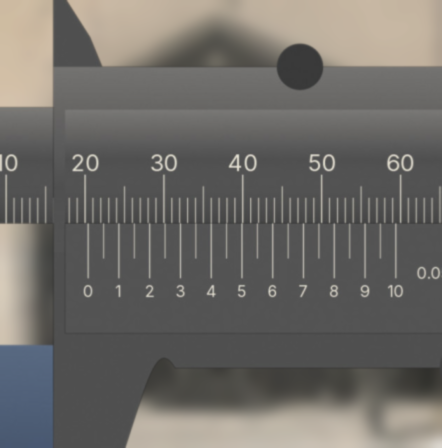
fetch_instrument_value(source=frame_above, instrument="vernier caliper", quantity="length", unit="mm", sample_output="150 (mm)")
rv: 20.4 (mm)
